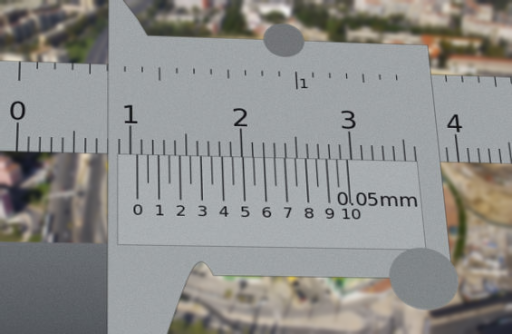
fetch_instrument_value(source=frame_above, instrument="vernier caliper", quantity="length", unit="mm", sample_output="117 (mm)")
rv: 10.6 (mm)
